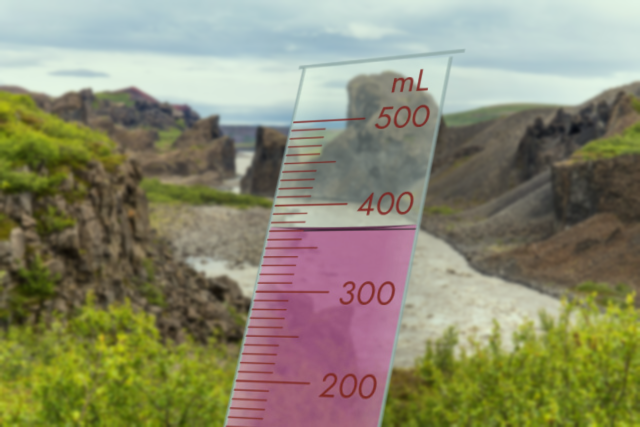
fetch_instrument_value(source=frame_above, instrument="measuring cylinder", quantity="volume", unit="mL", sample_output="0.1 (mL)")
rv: 370 (mL)
